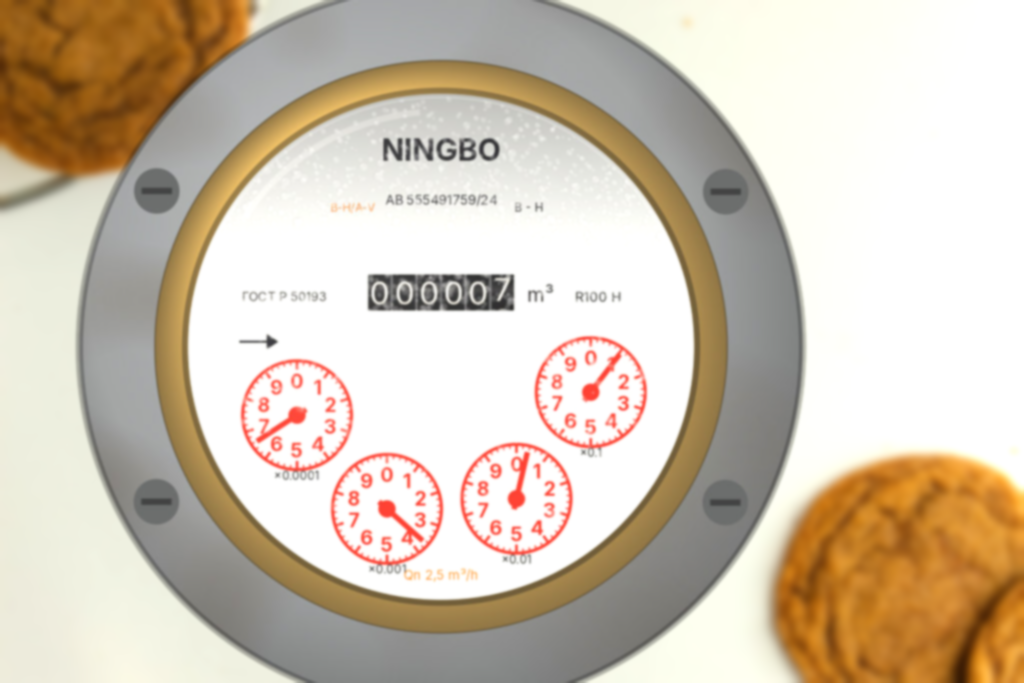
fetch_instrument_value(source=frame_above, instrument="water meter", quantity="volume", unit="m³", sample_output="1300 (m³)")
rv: 7.1036 (m³)
